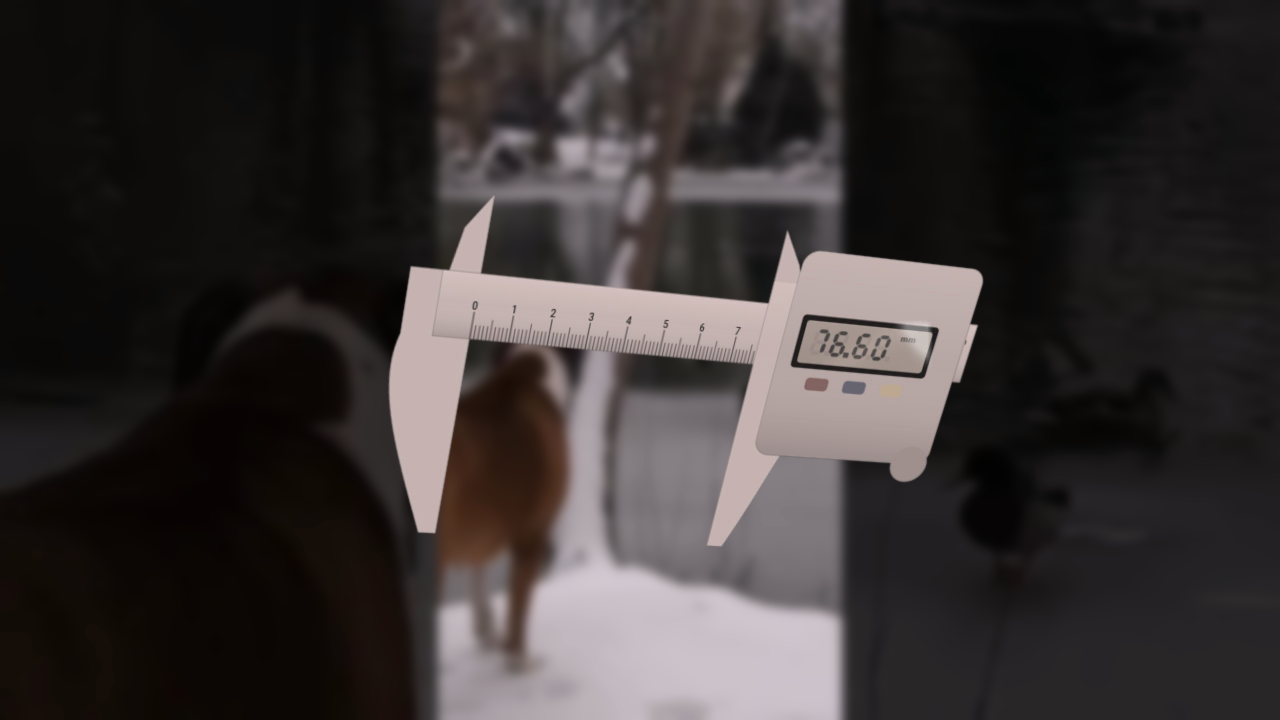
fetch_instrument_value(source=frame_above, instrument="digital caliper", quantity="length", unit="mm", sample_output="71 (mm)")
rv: 76.60 (mm)
